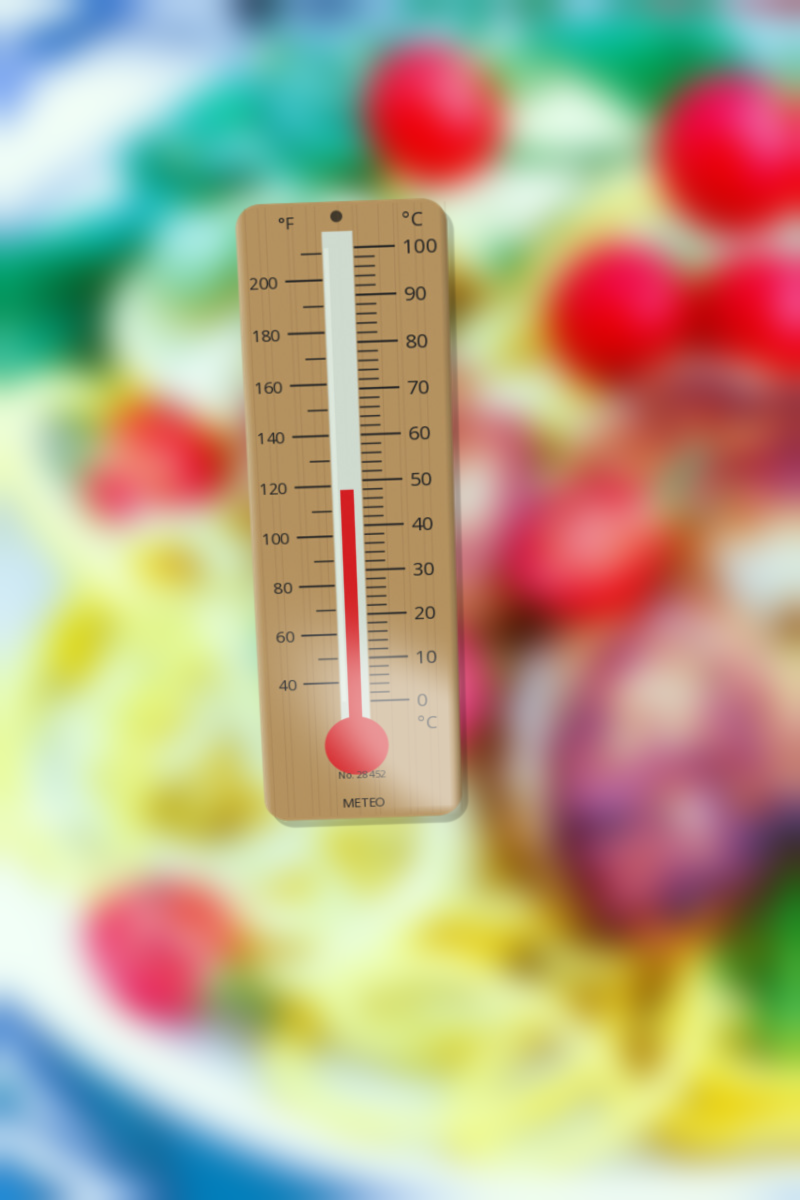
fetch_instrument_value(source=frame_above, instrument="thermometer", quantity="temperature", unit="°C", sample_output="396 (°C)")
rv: 48 (°C)
